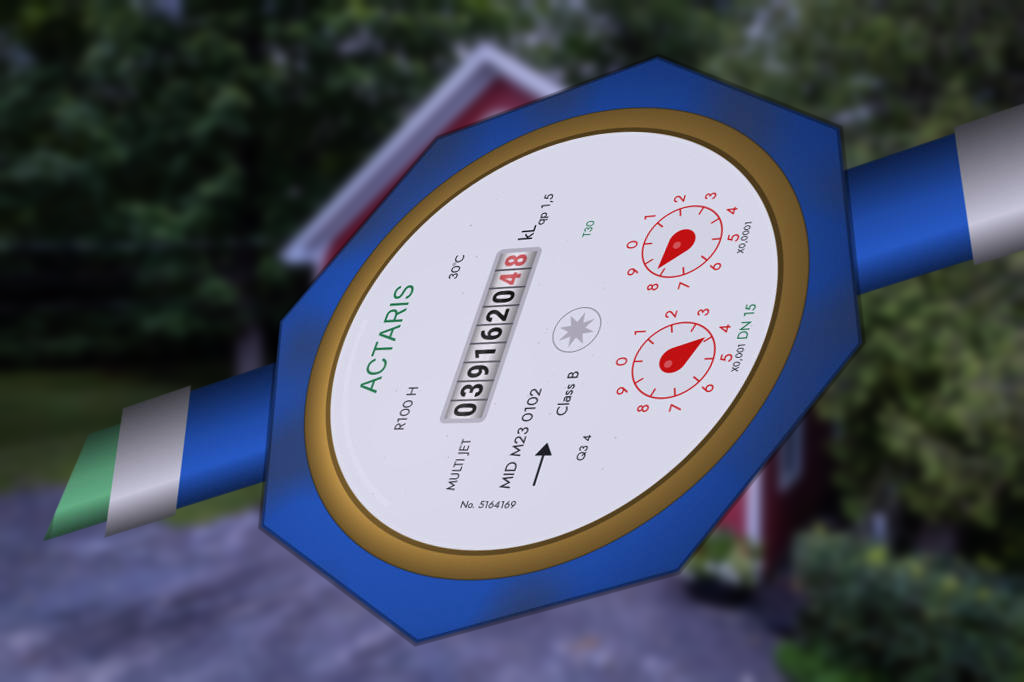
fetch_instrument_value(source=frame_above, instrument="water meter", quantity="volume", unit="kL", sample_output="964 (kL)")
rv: 391620.4838 (kL)
